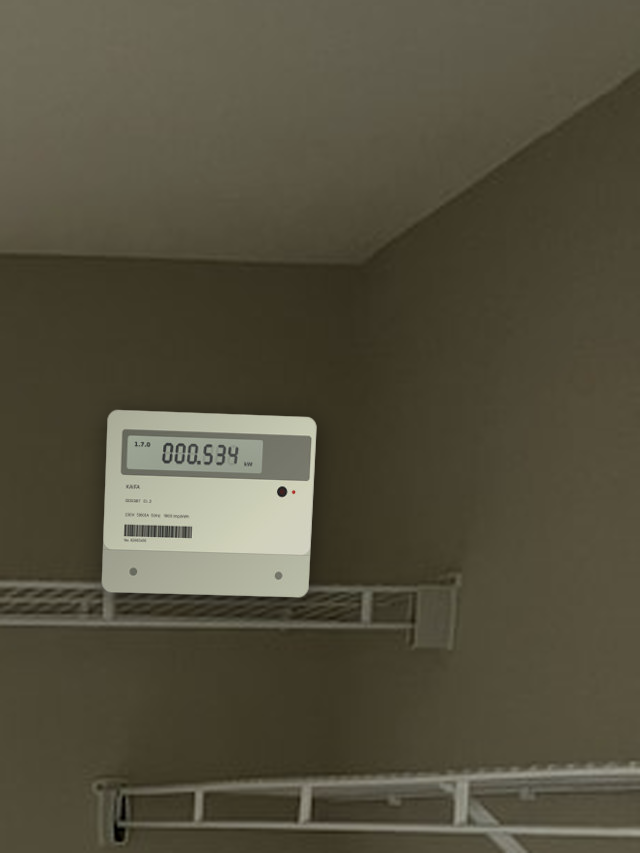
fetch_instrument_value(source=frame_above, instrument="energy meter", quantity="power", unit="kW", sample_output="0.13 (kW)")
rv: 0.534 (kW)
